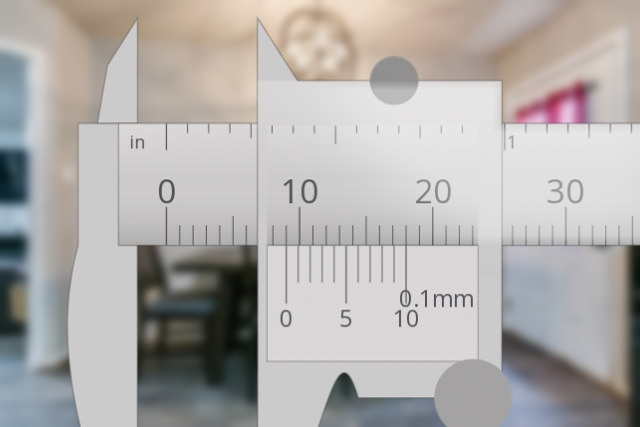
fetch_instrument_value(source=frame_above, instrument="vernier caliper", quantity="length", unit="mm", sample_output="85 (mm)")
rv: 9.0 (mm)
